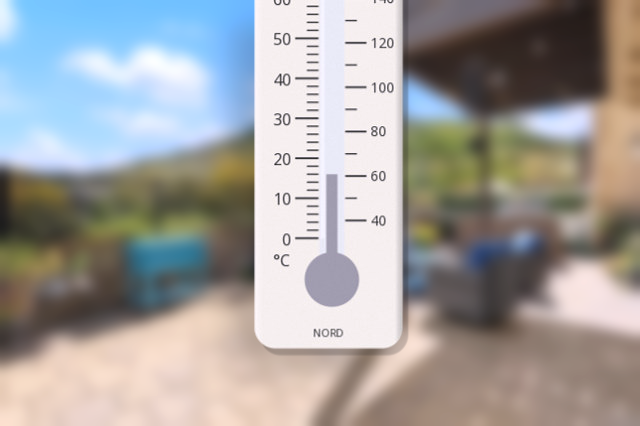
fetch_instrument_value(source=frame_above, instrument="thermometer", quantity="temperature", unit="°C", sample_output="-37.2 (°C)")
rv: 16 (°C)
